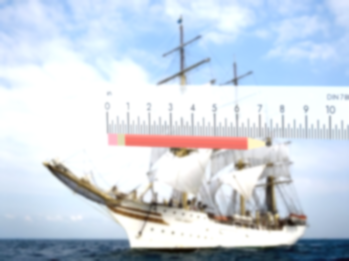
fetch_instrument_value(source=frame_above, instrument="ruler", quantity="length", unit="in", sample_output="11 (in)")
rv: 7.5 (in)
